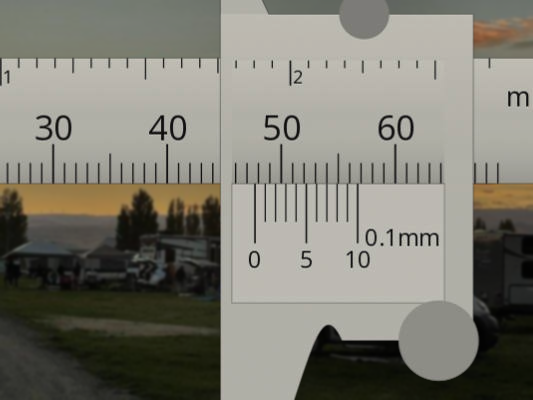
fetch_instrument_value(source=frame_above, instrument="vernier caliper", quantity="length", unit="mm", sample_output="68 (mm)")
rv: 47.7 (mm)
